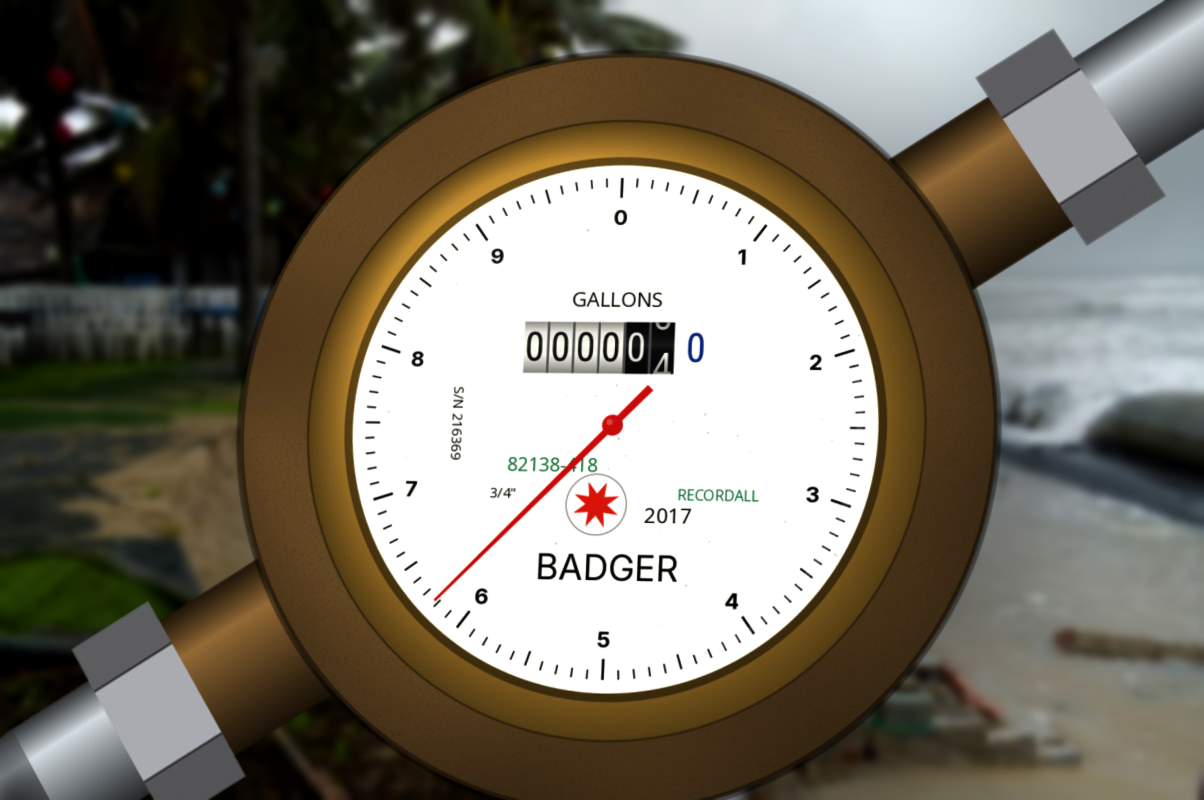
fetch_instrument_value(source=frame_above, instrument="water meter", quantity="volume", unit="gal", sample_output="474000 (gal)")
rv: 36.2 (gal)
